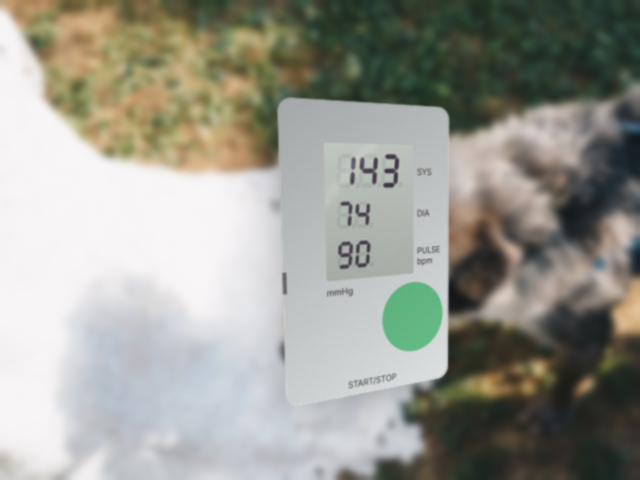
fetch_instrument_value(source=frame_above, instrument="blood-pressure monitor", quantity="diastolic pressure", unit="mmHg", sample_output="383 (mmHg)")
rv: 74 (mmHg)
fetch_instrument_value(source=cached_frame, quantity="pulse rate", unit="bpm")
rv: 90 (bpm)
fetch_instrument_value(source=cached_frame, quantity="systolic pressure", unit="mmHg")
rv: 143 (mmHg)
